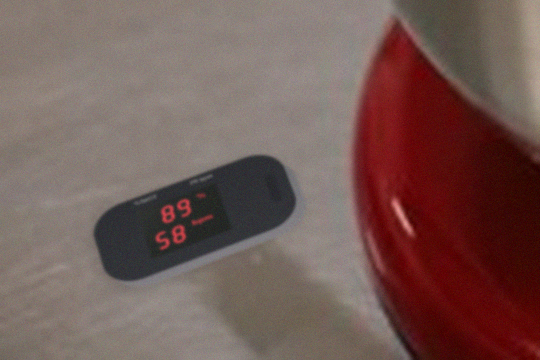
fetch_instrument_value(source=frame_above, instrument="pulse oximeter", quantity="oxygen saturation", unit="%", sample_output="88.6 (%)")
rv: 89 (%)
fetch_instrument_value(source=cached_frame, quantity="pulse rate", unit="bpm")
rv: 58 (bpm)
